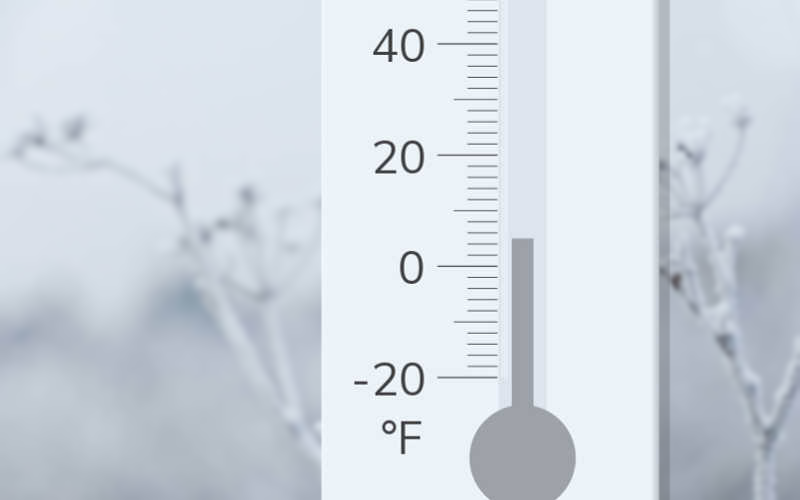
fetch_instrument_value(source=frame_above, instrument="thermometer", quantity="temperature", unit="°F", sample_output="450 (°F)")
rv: 5 (°F)
